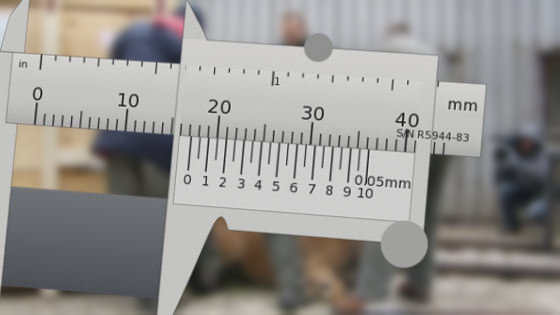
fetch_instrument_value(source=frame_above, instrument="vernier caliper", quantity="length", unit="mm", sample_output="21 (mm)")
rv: 17.2 (mm)
